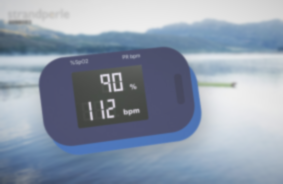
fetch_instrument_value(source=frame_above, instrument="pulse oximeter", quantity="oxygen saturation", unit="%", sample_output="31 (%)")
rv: 90 (%)
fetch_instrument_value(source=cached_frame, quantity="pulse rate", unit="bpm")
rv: 112 (bpm)
